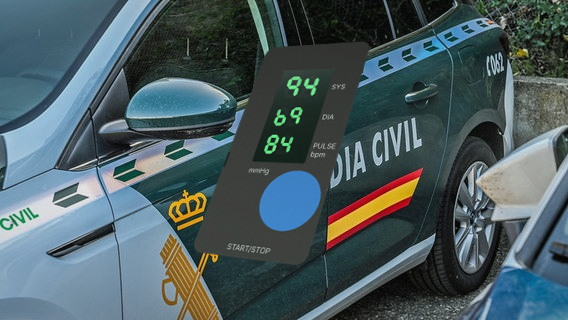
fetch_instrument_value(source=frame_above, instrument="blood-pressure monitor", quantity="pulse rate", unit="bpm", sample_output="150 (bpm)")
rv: 84 (bpm)
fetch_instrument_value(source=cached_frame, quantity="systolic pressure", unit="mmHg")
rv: 94 (mmHg)
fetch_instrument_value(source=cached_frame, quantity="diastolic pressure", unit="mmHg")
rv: 69 (mmHg)
